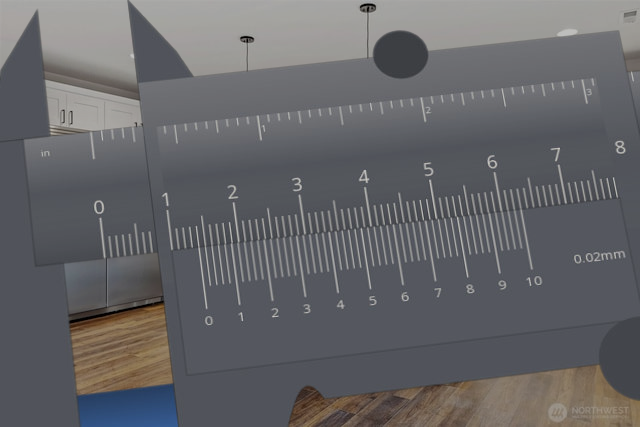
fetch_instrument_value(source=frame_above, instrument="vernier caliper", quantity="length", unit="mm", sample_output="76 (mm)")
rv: 14.0 (mm)
